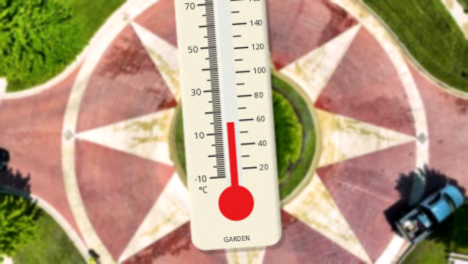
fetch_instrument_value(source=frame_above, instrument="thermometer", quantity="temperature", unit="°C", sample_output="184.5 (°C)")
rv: 15 (°C)
